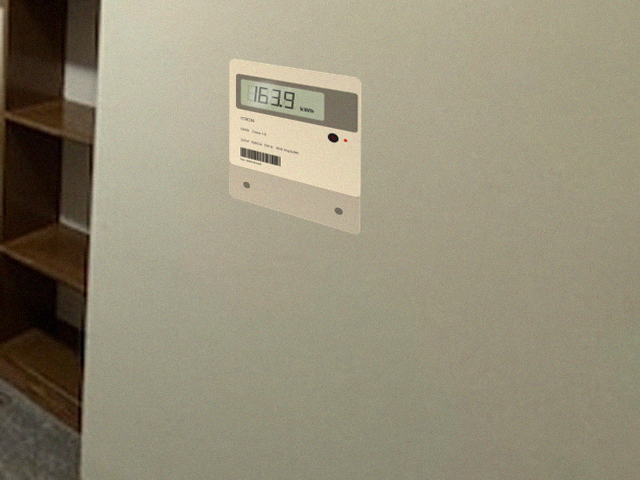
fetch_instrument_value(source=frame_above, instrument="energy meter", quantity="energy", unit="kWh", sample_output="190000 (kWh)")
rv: 163.9 (kWh)
